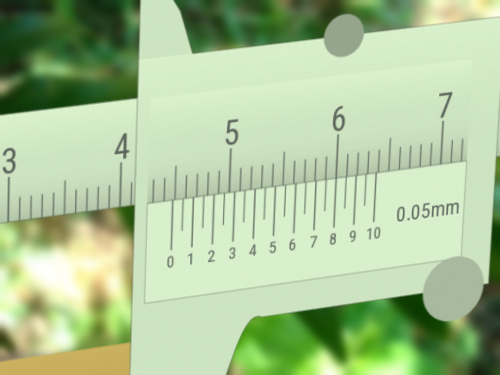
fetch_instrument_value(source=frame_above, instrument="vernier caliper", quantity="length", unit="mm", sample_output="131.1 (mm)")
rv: 44.8 (mm)
